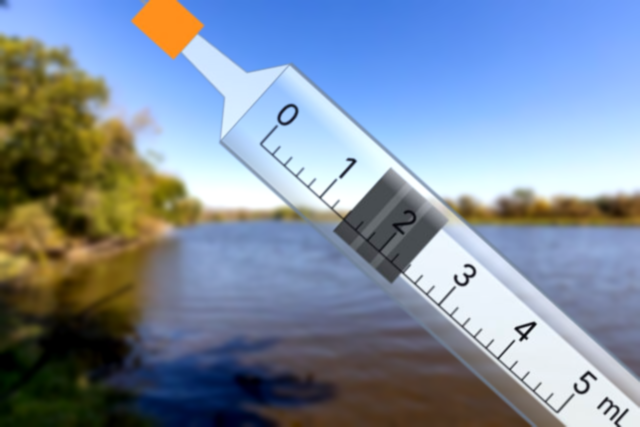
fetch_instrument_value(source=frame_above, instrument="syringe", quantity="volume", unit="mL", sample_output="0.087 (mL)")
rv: 1.4 (mL)
